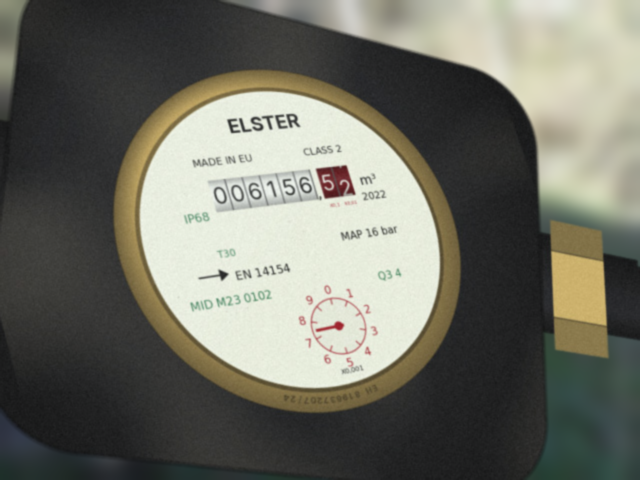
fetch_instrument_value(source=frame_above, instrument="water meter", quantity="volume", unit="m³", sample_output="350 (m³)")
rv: 6156.517 (m³)
